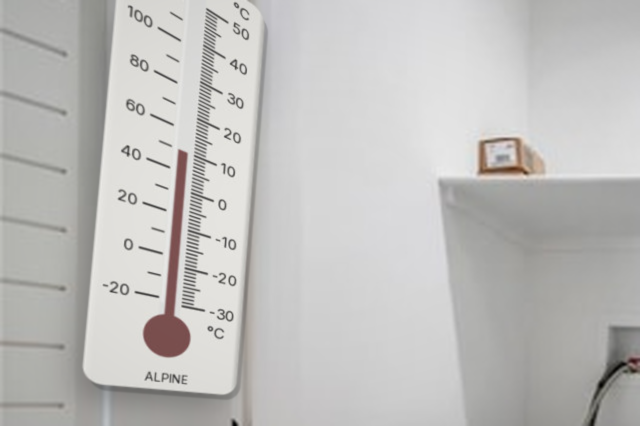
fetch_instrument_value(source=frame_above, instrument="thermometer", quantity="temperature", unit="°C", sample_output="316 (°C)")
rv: 10 (°C)
